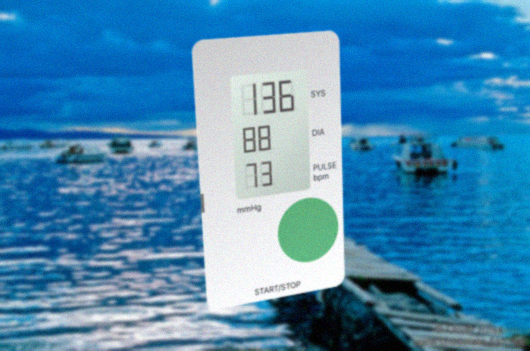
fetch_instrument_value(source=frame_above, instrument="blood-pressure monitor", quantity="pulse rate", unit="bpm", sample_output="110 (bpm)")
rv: 73 (bpm)
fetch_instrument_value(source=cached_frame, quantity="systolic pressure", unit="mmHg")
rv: 136 (mmHg)
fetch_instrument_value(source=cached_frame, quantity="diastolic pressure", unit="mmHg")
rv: 88 (mmHg)
